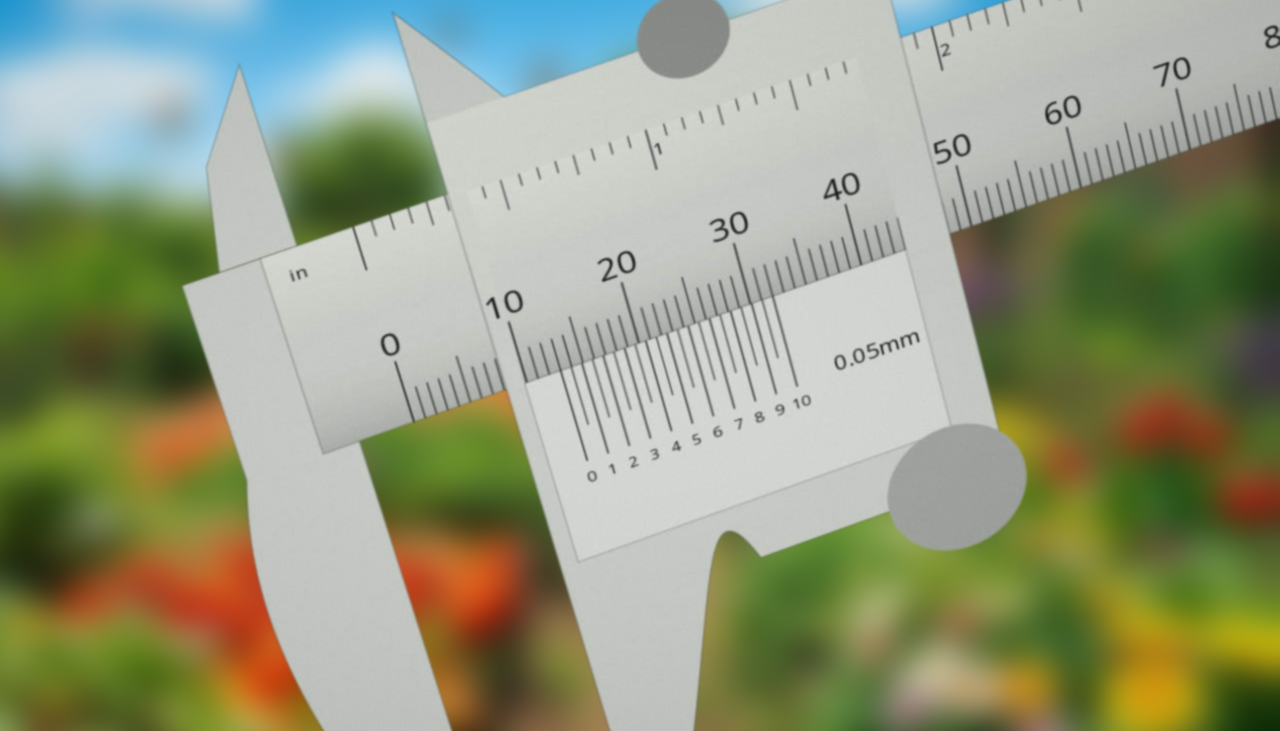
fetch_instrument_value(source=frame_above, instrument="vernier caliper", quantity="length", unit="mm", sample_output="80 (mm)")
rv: 13.0 (mm)
